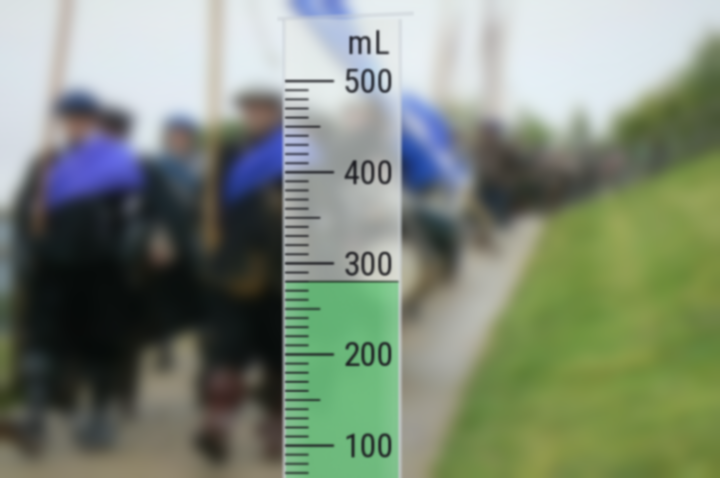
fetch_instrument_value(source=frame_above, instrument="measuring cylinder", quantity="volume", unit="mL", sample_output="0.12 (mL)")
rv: 280 (mL)
